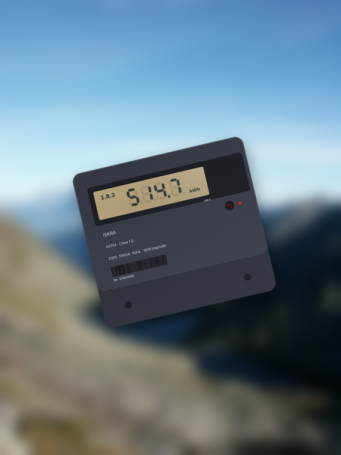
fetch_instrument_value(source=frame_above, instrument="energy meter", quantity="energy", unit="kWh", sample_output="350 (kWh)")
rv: 514.7 (kWh)
